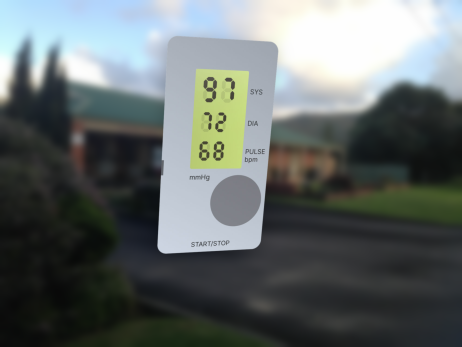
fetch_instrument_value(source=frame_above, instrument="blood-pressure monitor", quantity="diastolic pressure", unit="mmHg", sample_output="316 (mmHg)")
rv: 72 (mmHg)
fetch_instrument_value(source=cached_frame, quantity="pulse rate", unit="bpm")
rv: 68 (bpm)
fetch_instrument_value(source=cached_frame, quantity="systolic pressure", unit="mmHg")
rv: 97 (mmHg)
